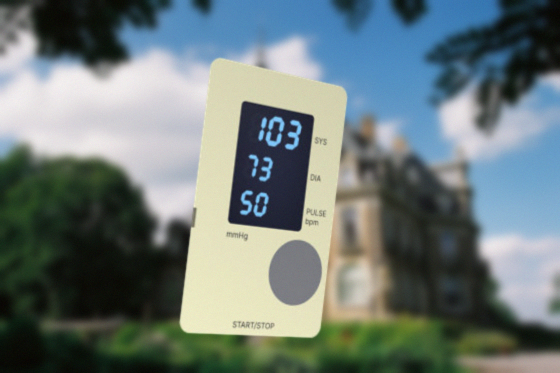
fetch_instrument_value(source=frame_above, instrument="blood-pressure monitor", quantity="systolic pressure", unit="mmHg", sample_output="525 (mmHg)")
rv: 103 (mmHg)
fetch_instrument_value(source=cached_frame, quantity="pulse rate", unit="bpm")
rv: 50 (bpm)
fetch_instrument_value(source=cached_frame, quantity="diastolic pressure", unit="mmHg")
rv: 73 (mmHg)
